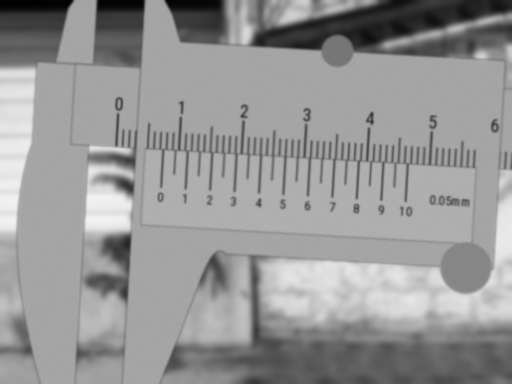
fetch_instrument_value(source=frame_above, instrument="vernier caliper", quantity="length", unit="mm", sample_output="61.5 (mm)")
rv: 7.5 (mm)
